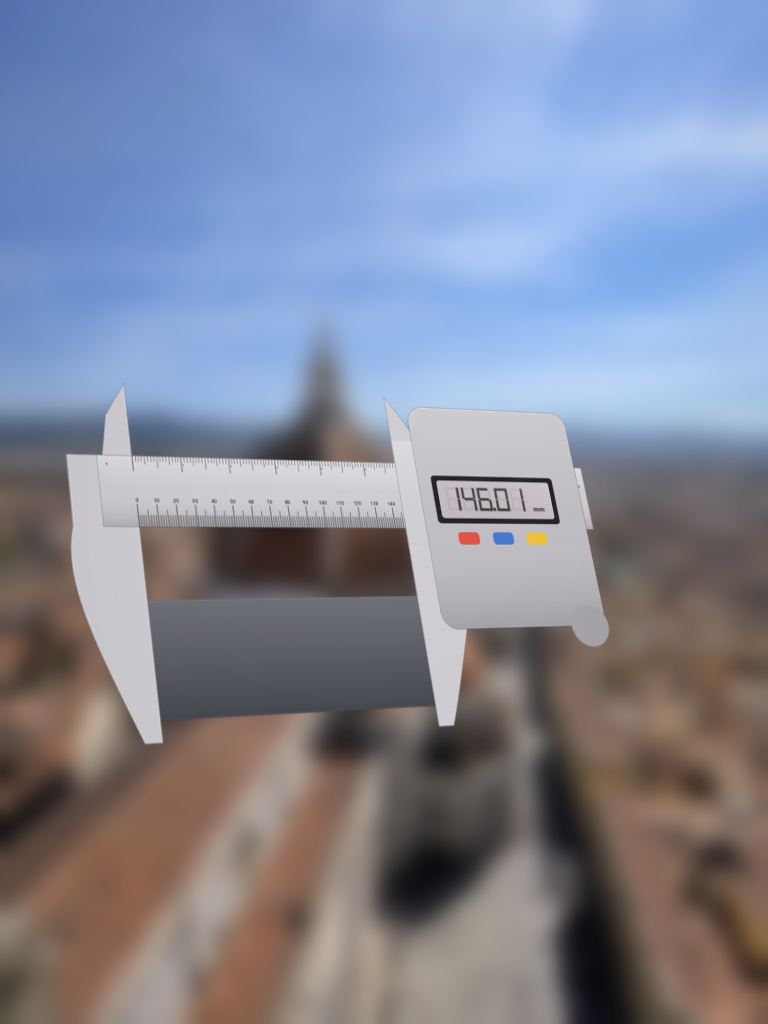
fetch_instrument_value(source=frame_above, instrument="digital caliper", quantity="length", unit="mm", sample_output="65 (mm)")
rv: 146.01 (mm)
